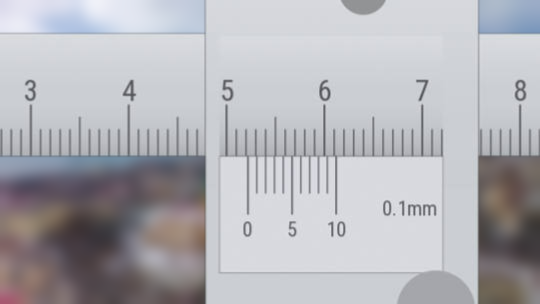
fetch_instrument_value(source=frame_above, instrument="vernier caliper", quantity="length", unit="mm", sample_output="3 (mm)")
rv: 52.2 (mm)
